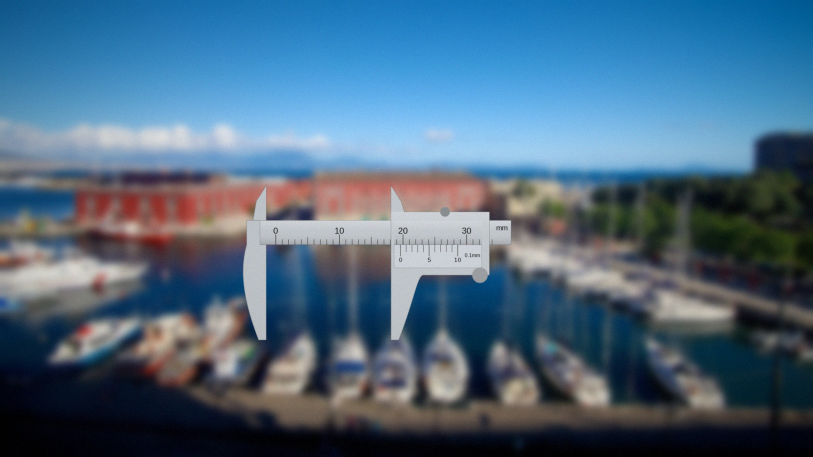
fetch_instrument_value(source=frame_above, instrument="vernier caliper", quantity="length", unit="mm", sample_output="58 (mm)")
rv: 19.6 (mm)
